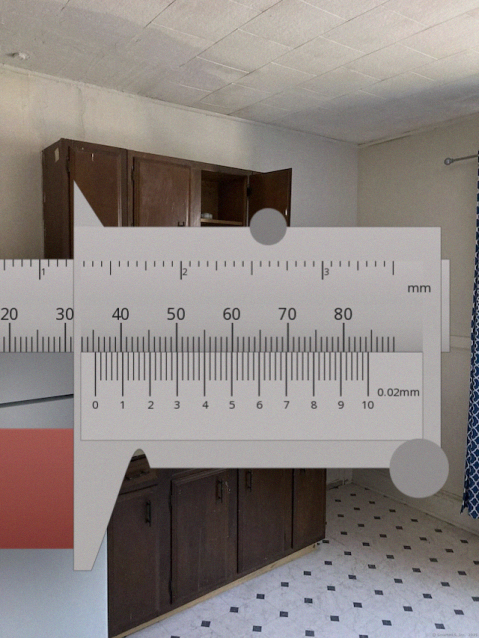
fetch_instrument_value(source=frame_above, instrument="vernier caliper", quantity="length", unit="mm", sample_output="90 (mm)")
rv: 35.4 (mm)
